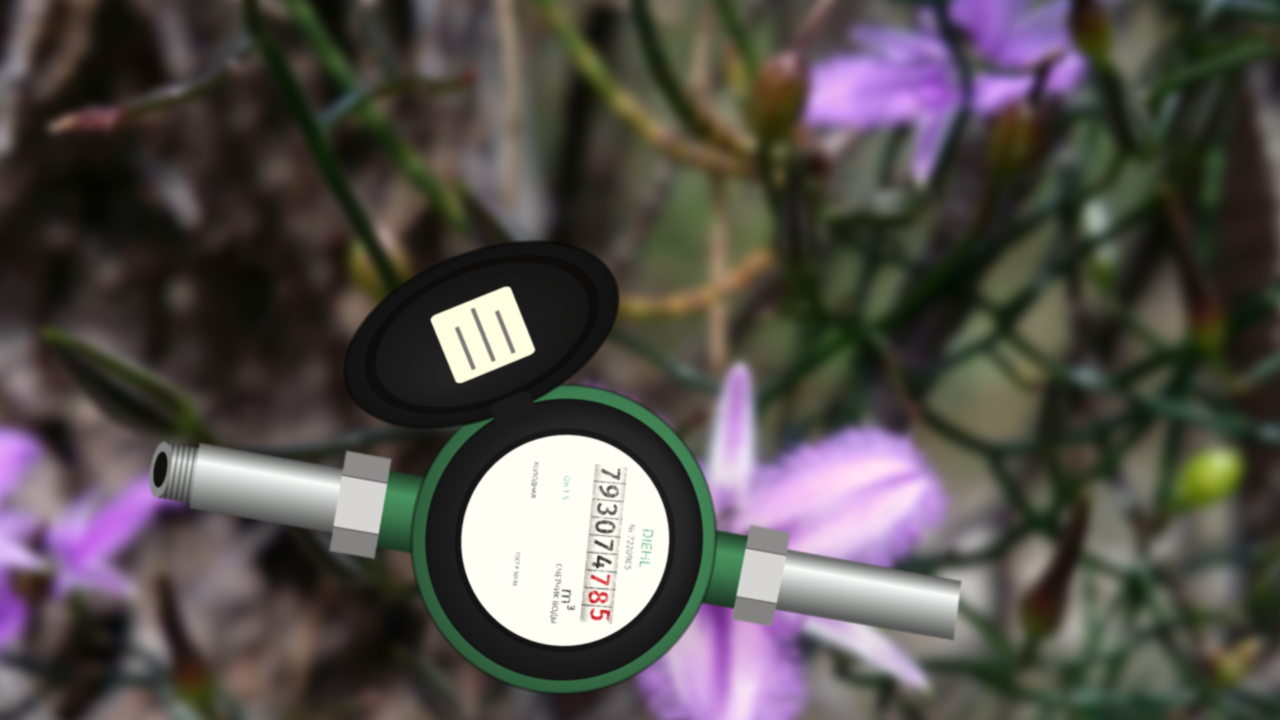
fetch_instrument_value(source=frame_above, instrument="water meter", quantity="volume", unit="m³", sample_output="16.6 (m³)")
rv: 793074.785 (m³)
